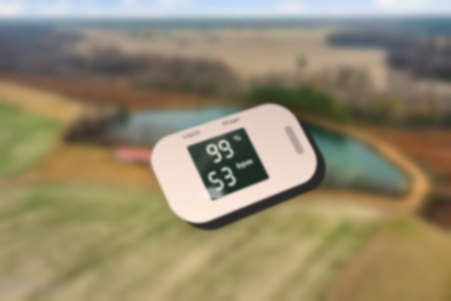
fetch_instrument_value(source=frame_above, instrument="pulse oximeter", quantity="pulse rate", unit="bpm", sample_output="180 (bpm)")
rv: 53 (bpm)
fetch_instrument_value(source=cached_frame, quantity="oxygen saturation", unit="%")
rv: 99 (%)
